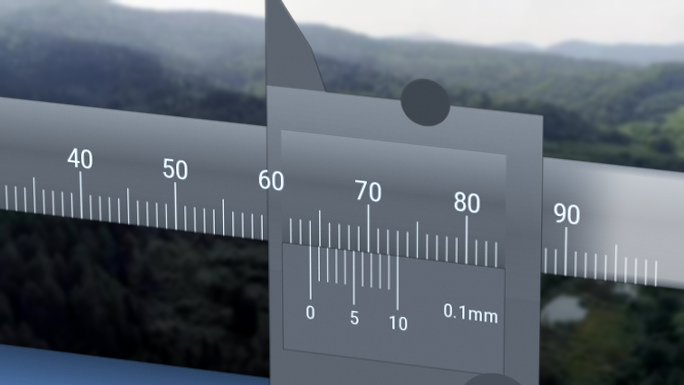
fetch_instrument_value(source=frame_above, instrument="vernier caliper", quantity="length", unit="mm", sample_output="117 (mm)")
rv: 64.0 (mm)
